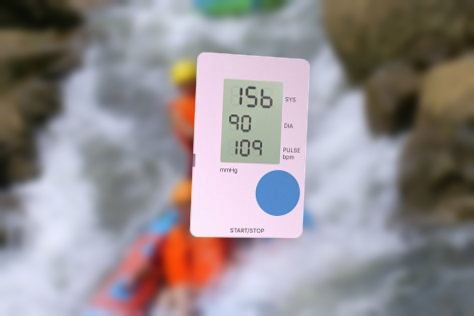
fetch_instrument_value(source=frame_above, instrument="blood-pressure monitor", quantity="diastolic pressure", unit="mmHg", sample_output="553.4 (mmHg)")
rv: 90 (mmHg)
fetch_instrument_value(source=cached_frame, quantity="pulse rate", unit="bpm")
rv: 109 (bpm)
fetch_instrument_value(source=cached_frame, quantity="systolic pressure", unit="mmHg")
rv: 156 (mmHg)
